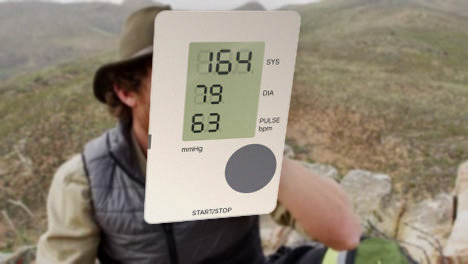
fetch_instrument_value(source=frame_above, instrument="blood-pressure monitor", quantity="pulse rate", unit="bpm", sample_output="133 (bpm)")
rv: 63 (bpm)
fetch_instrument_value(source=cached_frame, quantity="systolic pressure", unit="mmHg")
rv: 164 (mmHg)
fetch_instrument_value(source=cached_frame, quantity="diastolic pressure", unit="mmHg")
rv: 79 (mmHg)
